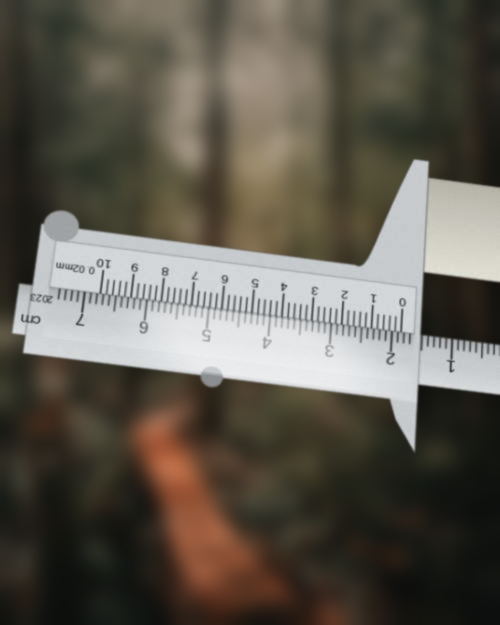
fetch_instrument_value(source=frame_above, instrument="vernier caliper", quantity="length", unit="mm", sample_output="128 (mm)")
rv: 18.5 (mm)
